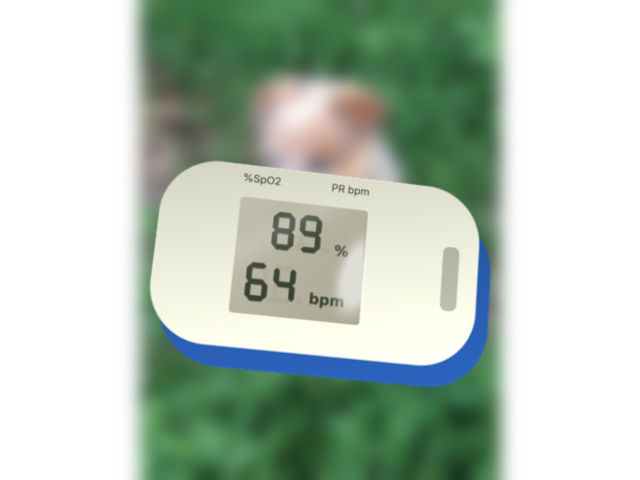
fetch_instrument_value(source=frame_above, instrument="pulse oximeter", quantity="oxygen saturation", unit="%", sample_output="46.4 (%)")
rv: 89 (%)
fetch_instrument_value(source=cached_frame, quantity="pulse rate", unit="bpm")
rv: 64 (bpm)
